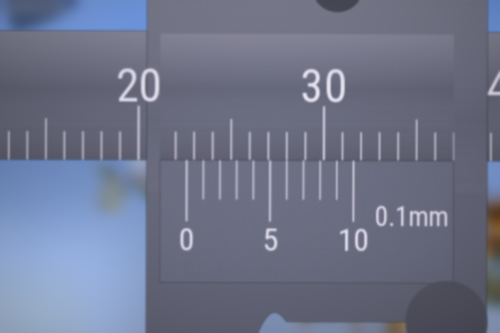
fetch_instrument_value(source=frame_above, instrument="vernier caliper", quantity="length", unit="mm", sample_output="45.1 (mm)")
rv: 22.6 (mm)
